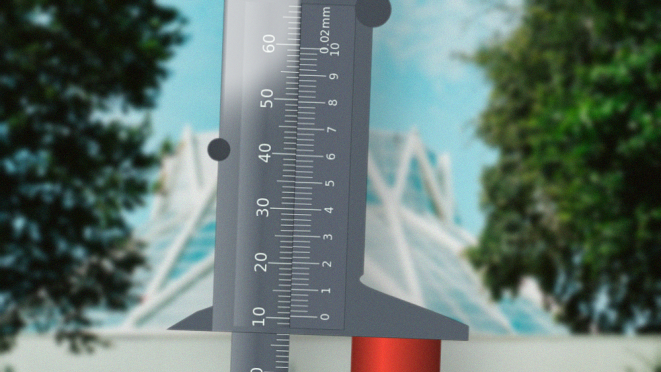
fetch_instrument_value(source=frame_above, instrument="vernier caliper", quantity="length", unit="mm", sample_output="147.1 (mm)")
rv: 10.4 (mm)
